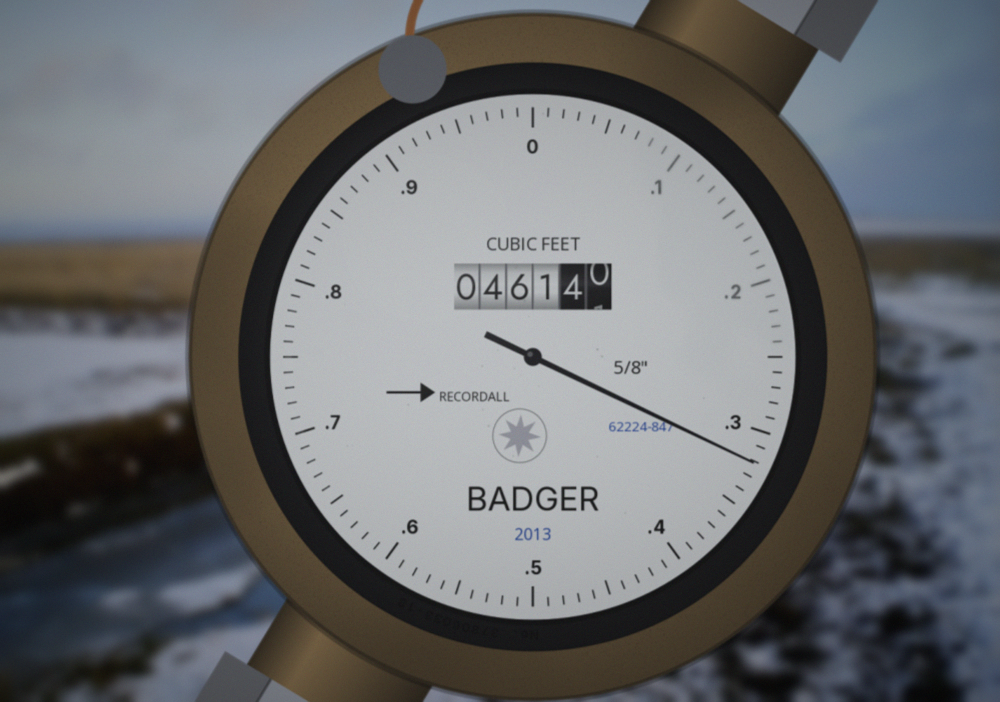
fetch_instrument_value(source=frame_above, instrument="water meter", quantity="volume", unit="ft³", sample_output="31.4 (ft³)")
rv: 46140.32 (ft³)
